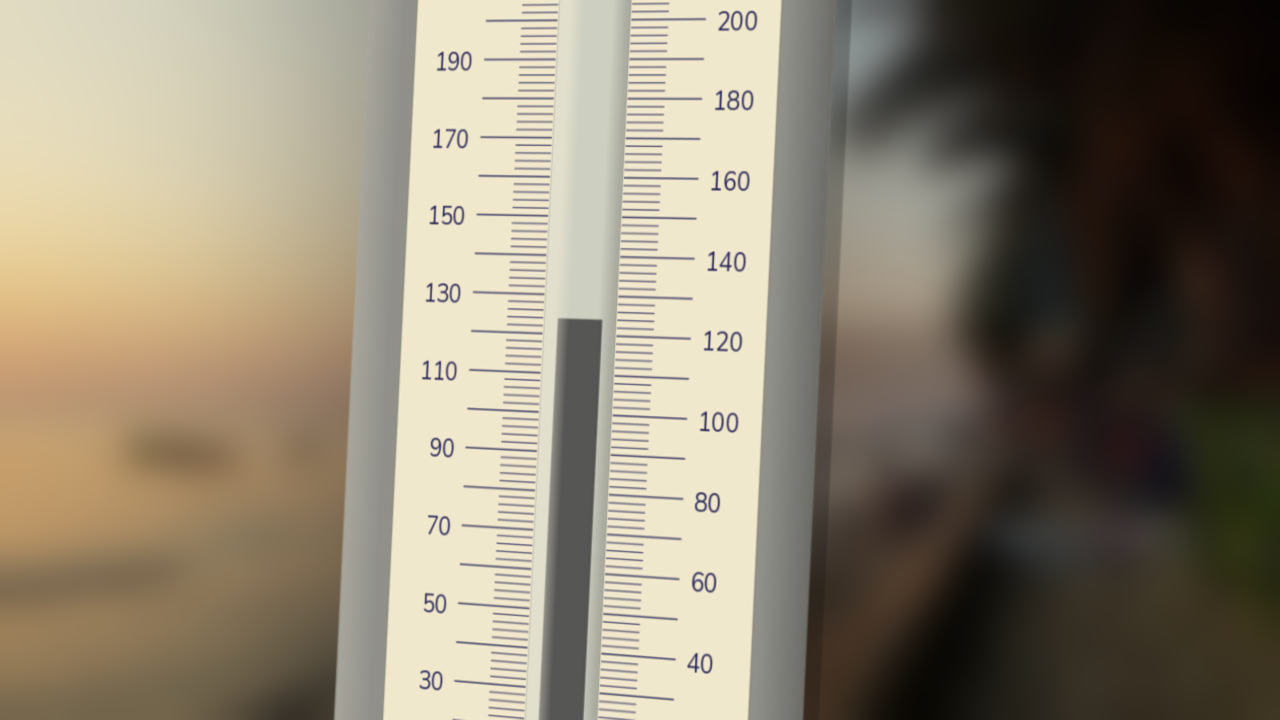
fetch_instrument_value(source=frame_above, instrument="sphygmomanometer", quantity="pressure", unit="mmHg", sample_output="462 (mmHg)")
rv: 124 (mmHg)
